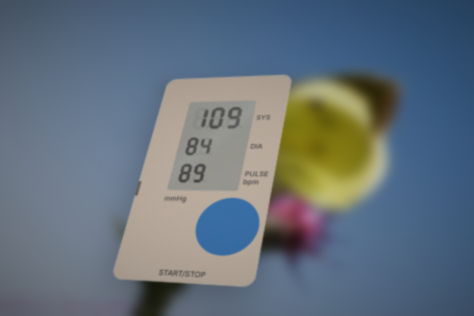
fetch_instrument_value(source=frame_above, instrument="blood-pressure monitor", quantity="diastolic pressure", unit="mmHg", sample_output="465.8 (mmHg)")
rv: 84 (mmHg)
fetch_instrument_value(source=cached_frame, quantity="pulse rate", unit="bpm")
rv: 89 (bpm)
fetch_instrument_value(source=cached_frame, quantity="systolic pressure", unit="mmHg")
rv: 109 (mmHg)
